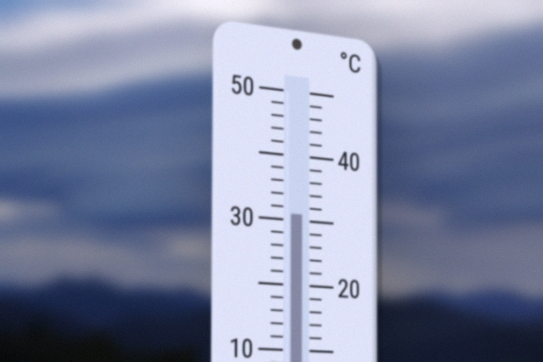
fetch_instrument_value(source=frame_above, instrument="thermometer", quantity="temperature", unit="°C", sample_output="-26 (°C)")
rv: 31 (°C)
